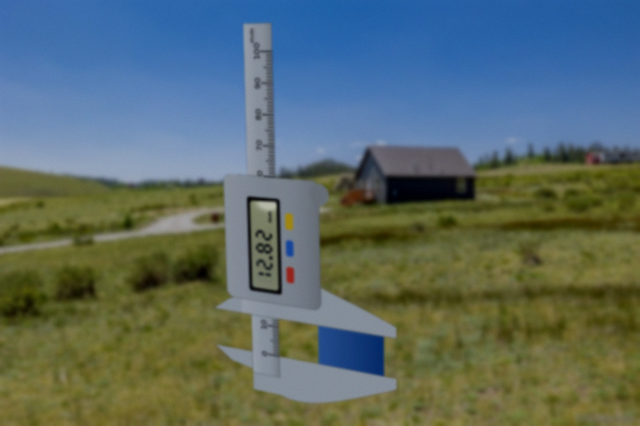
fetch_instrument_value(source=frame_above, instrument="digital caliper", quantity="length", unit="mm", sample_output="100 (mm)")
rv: 12.82 (mm)
